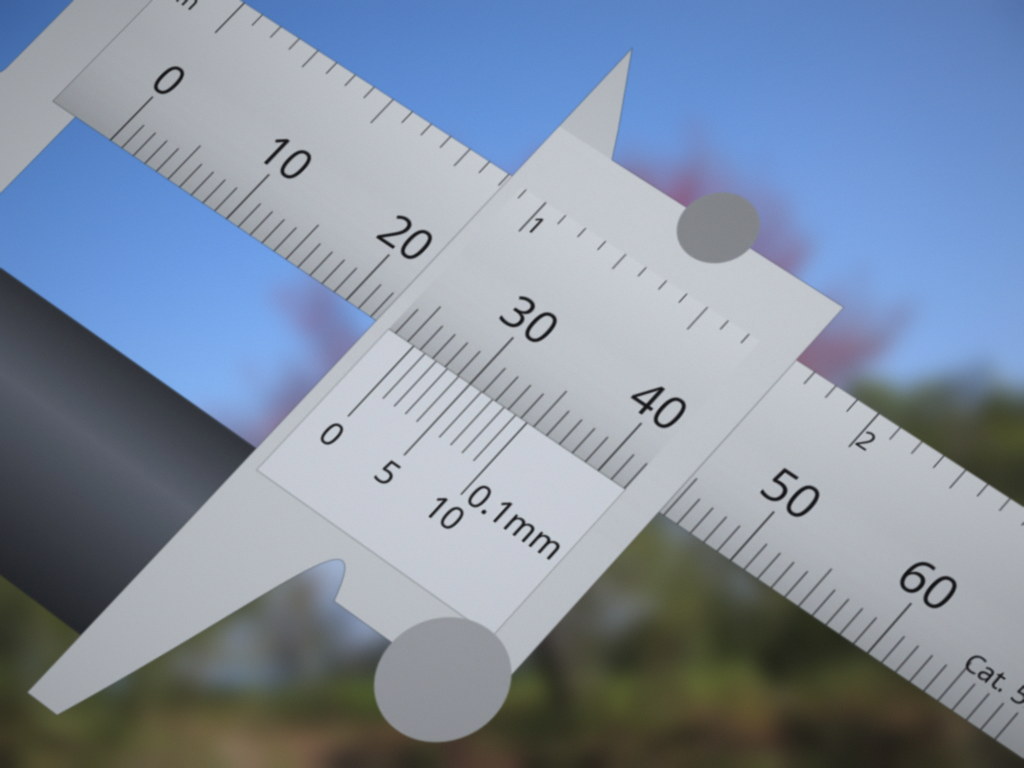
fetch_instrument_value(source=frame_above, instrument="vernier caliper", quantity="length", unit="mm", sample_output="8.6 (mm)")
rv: 25.5 (mm)
